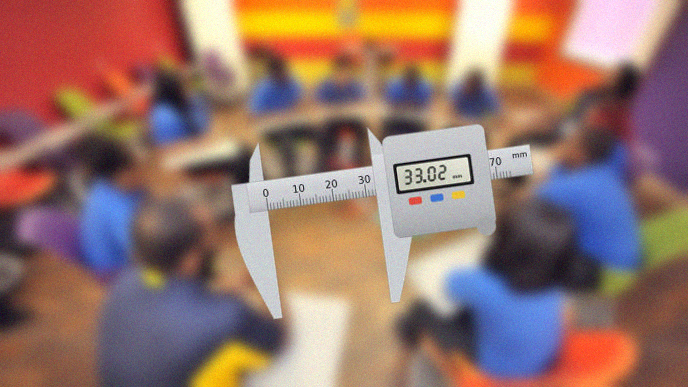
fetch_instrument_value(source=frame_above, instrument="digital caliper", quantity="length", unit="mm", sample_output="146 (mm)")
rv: 33.02 (mm)
